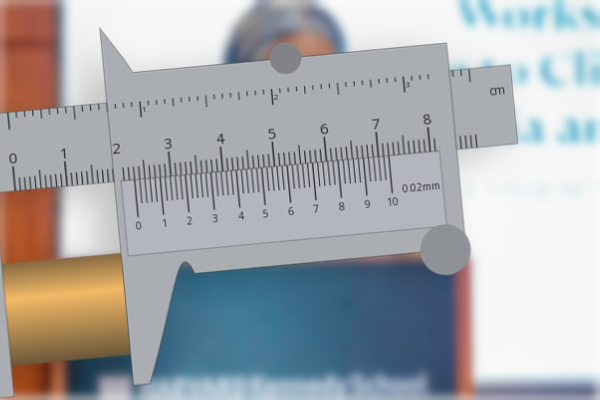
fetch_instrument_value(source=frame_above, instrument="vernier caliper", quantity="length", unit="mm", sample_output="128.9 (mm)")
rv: 23.0 (mm)
